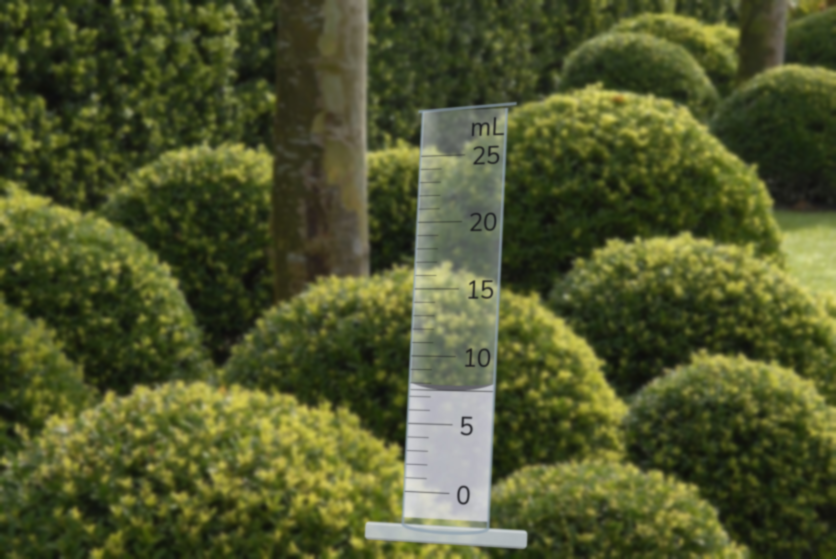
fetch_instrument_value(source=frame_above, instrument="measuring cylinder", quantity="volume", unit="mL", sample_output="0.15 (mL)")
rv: 7.5 (mL)
